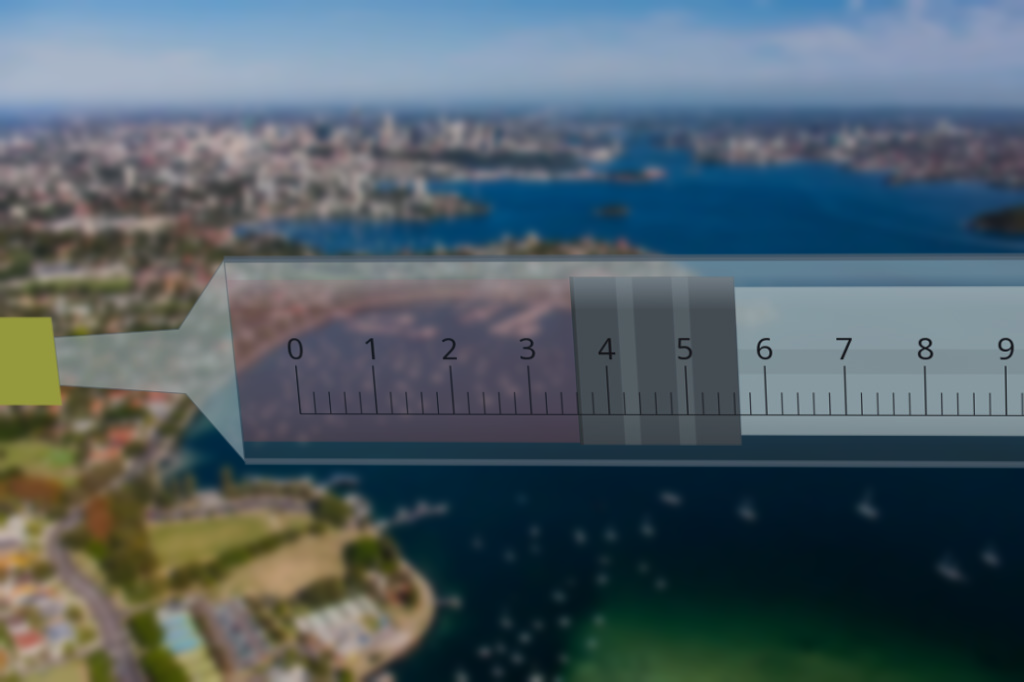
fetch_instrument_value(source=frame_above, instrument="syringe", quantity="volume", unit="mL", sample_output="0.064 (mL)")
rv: 3.6 (mL)
